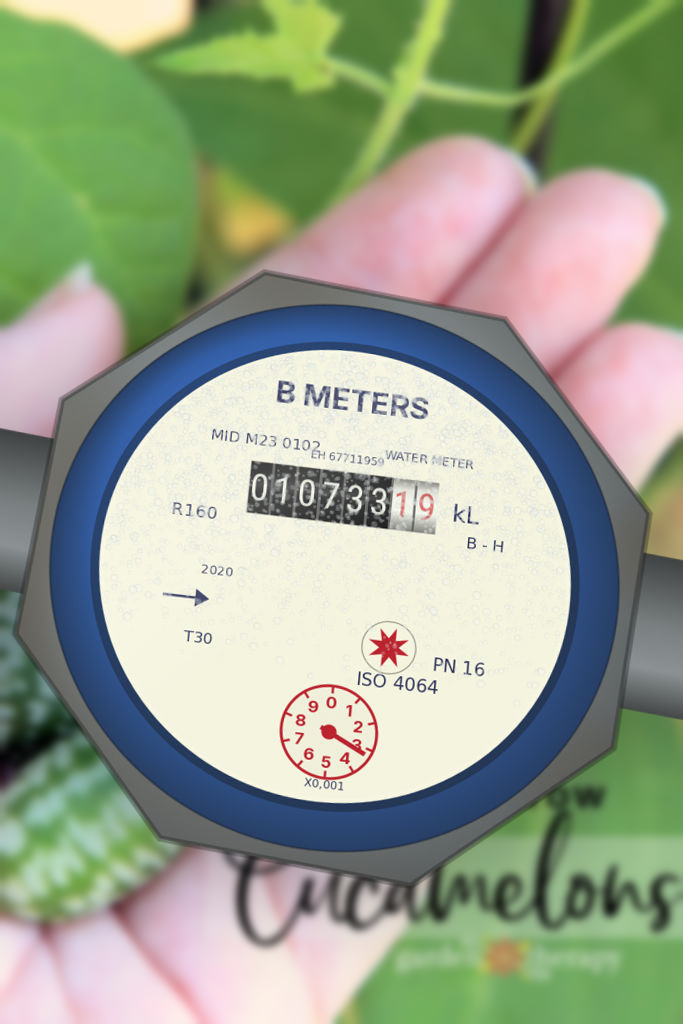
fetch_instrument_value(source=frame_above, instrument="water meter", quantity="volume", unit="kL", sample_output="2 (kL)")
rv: 10733.193 (kL)
